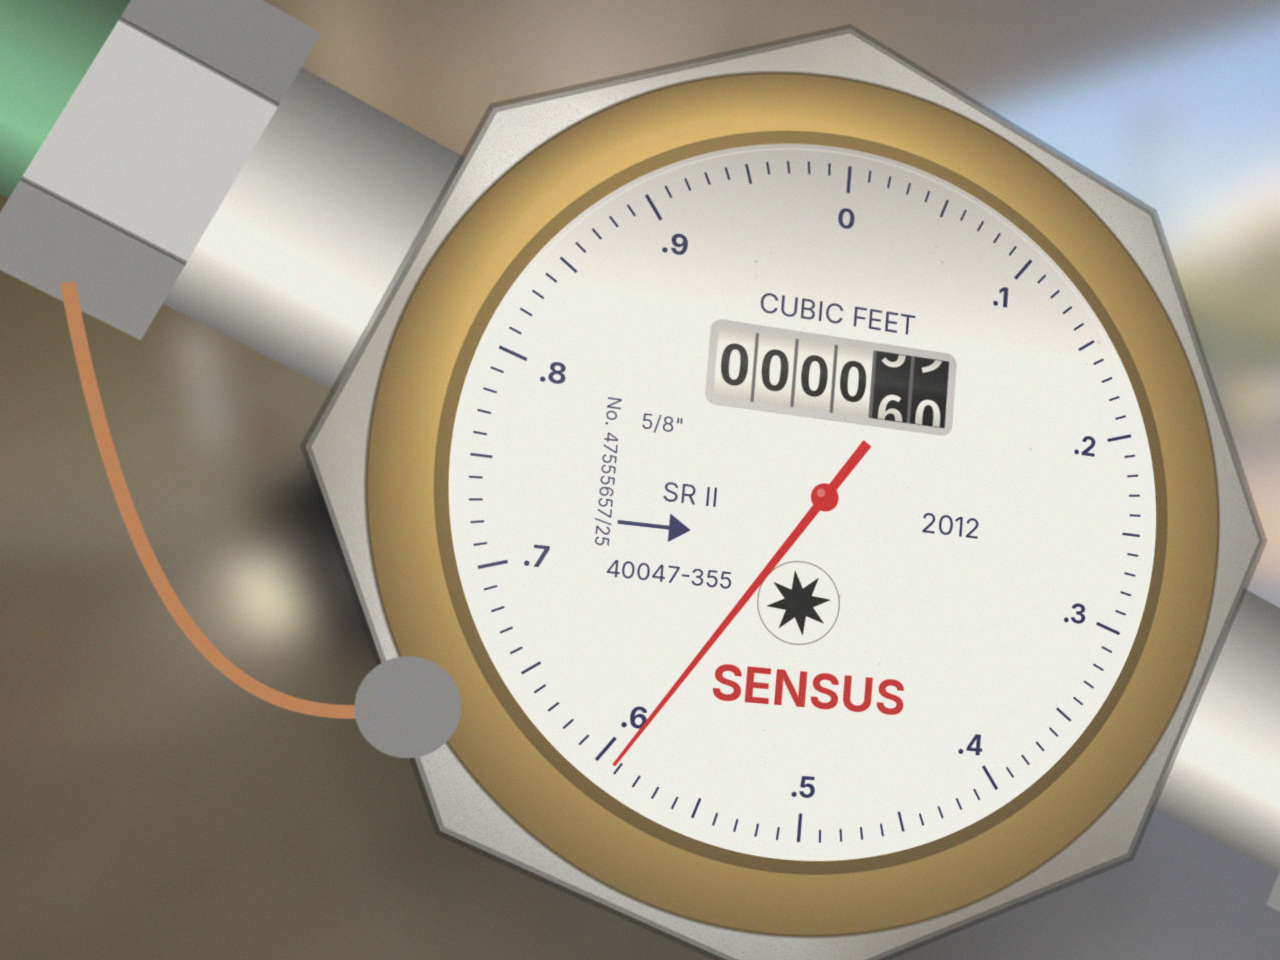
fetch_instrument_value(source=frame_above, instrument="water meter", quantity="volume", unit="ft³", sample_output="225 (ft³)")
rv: 59.59 (ft³)
